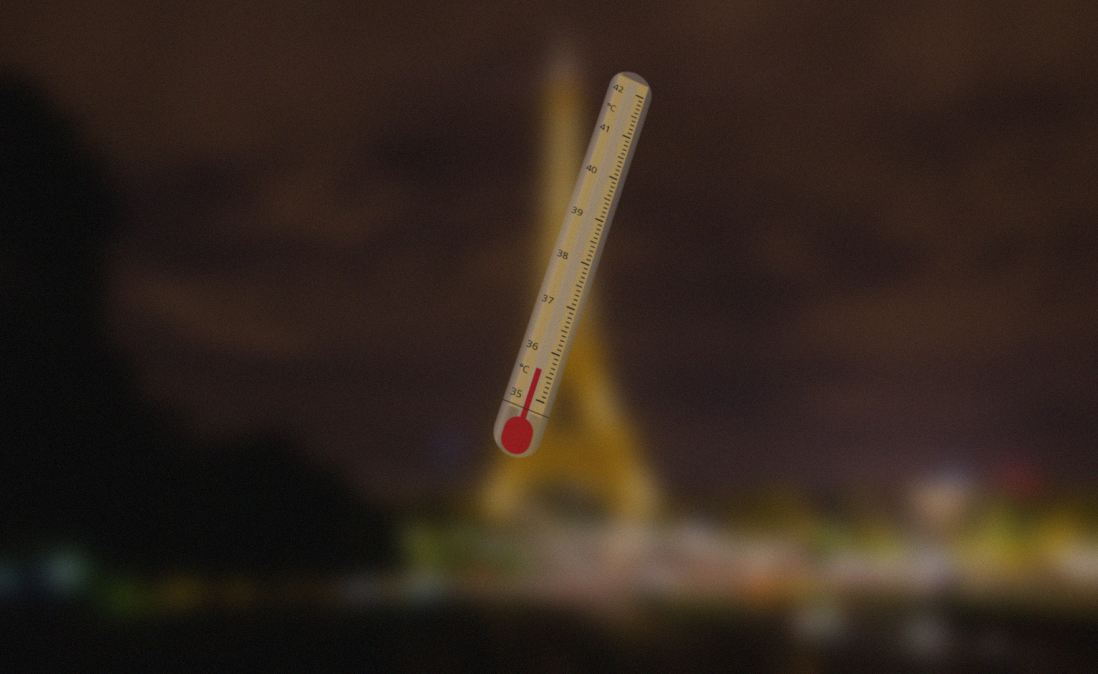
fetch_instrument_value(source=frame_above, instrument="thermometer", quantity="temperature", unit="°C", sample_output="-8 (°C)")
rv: 35.6 (°C)
